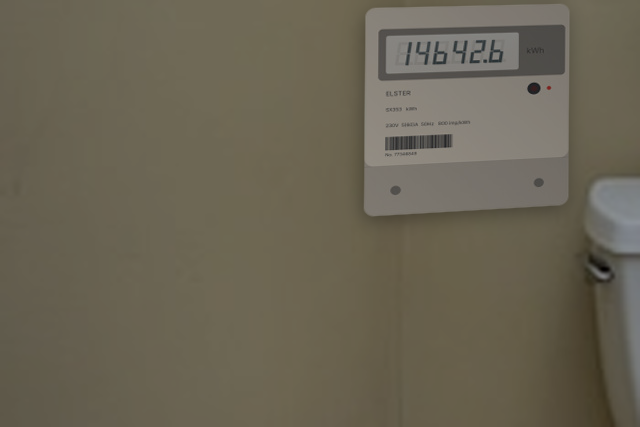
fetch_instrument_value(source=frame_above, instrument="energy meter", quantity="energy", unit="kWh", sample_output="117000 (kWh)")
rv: 14642.6 (kWh)
